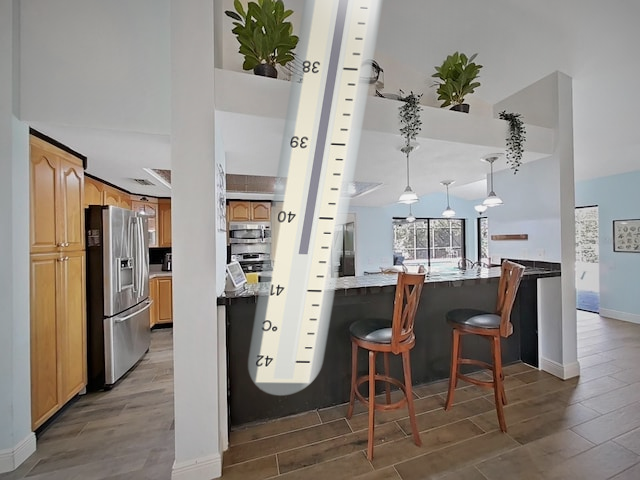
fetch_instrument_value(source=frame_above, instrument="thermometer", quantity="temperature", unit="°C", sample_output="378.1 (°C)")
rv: 40.5 (°C)
